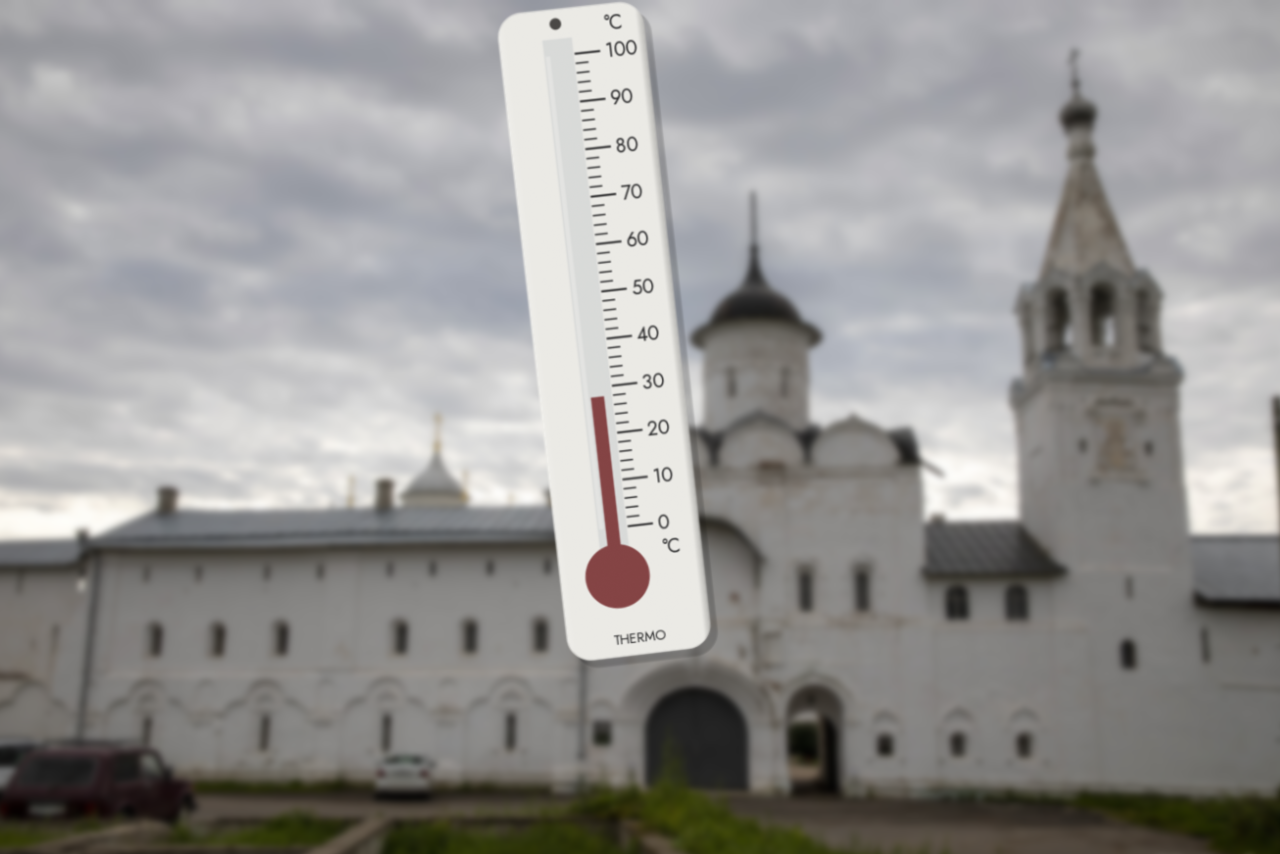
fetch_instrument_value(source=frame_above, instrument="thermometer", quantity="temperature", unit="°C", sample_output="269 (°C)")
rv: 28 (°C)
